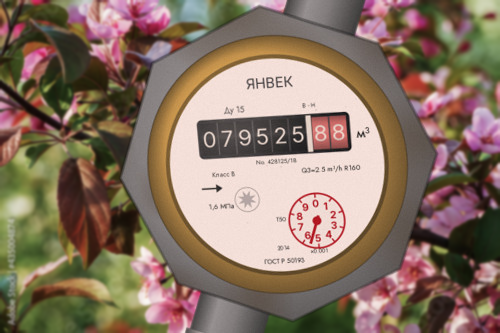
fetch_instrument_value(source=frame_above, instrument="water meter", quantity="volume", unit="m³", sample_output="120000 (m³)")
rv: 79525.885 (m³)
